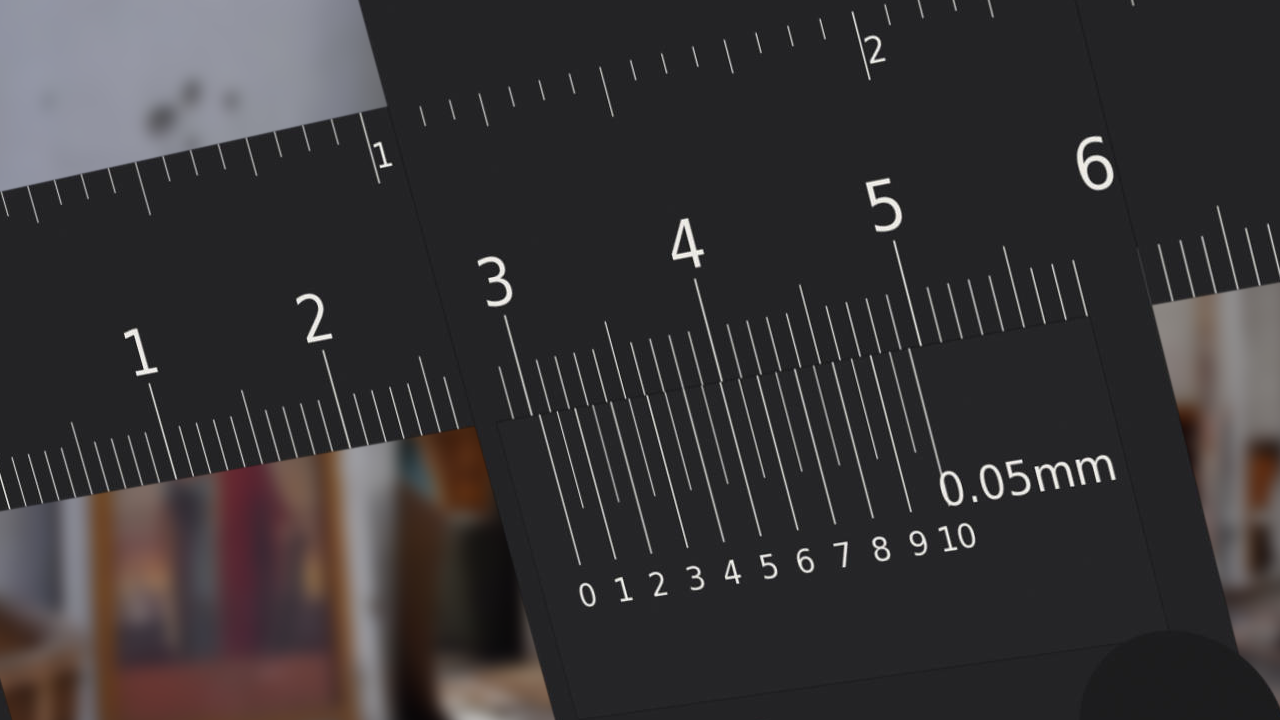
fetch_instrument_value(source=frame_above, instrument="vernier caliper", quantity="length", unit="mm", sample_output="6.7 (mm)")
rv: 30.4 (mm)
